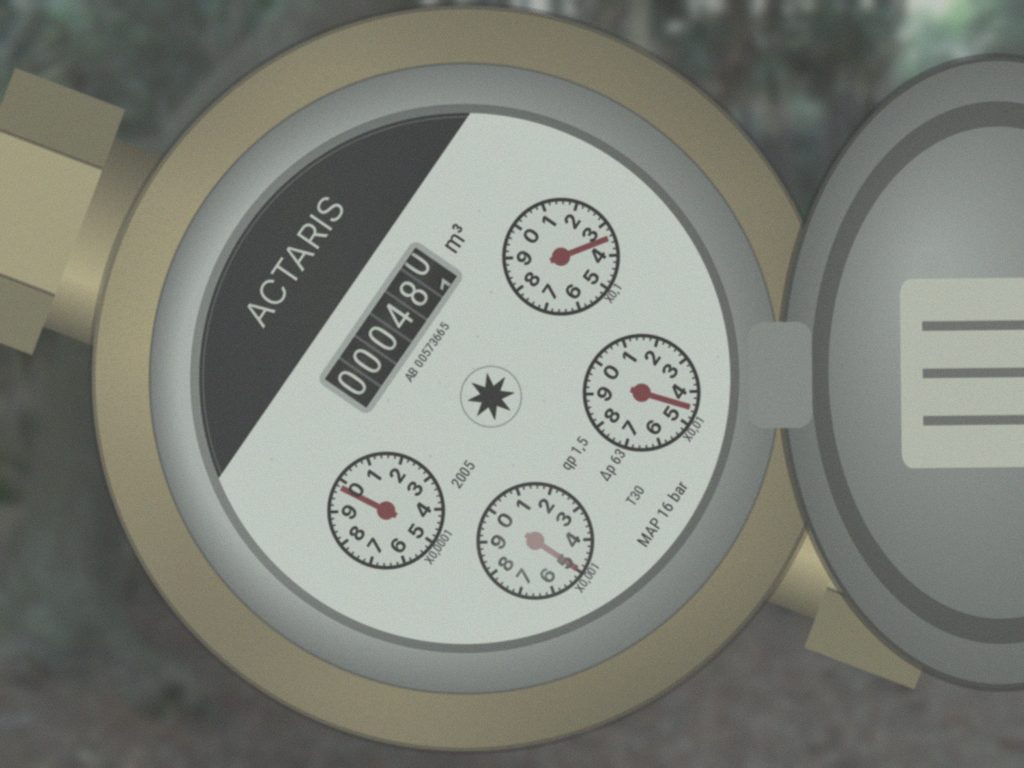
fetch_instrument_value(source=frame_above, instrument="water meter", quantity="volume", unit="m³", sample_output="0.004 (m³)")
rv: 480.3449 (m³)
